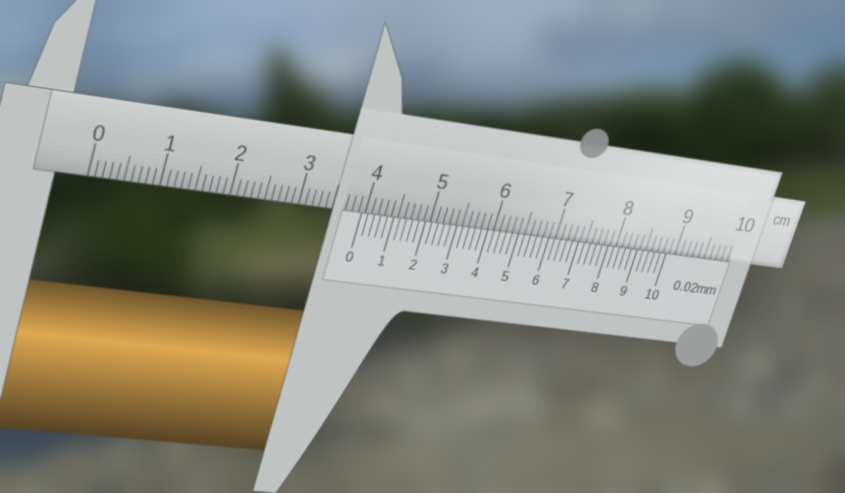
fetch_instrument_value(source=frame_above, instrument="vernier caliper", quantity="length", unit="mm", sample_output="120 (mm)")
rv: 39.5 (mm)
